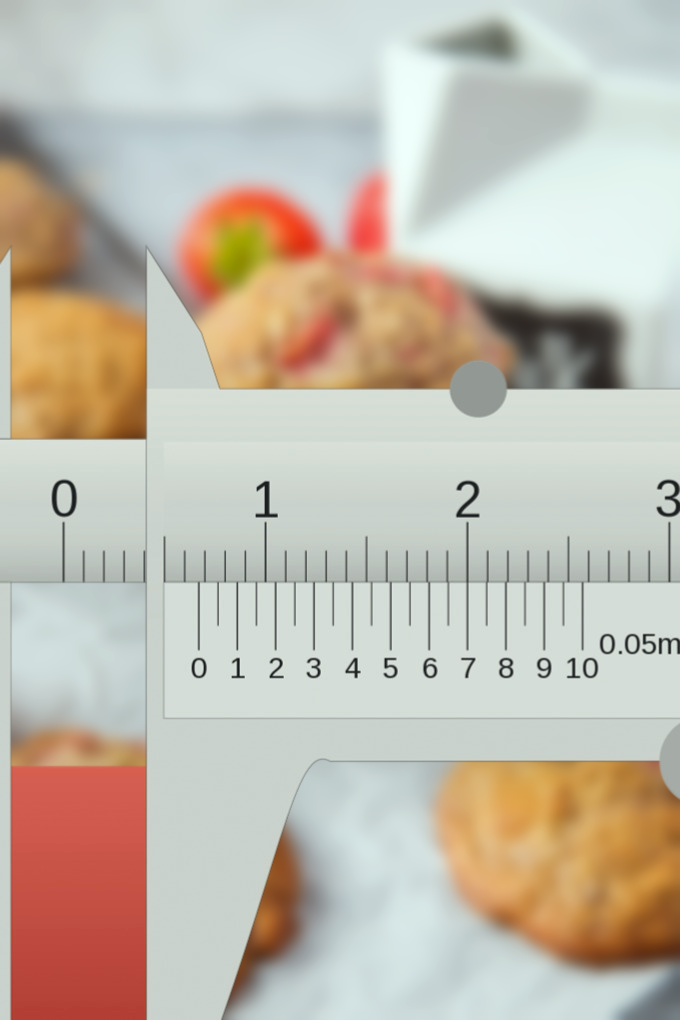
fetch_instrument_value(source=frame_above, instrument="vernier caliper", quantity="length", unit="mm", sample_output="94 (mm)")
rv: 6.7 (mm)
